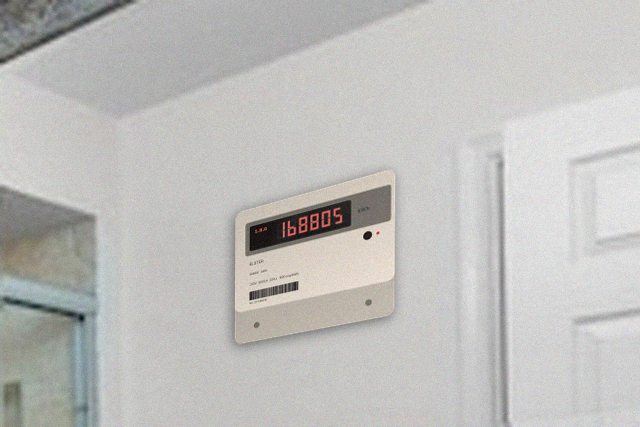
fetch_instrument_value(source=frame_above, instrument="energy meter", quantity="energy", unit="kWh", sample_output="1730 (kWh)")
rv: 168805 (kWh)
